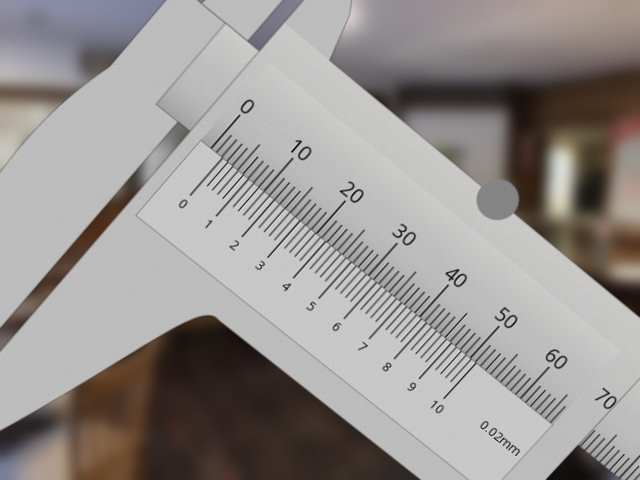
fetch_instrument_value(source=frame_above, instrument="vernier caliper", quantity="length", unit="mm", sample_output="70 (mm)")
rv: 2.2 (mm)
